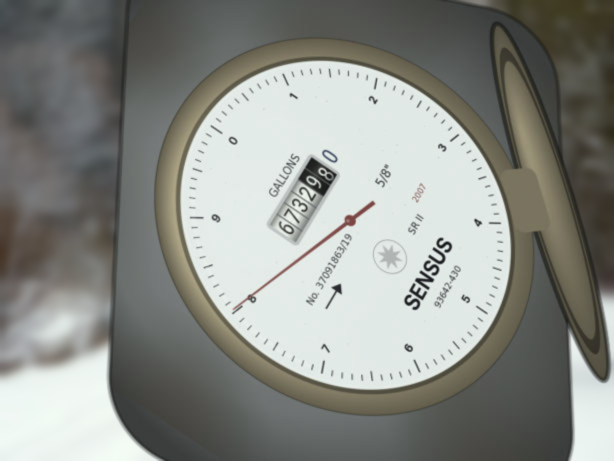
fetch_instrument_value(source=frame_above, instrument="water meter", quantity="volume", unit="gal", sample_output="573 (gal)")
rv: 6732978.0 (gal)
